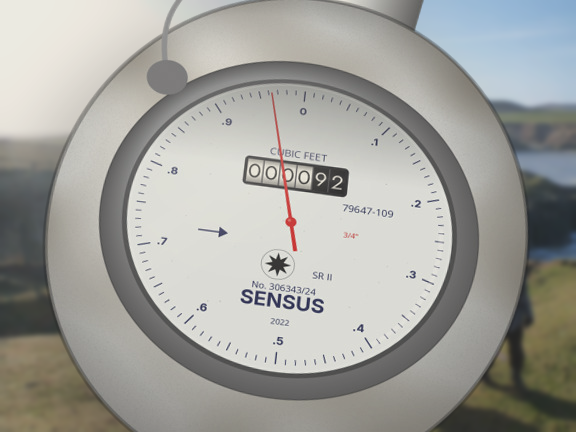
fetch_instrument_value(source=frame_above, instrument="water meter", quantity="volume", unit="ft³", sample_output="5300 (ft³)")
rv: 91.96 (ft³)
